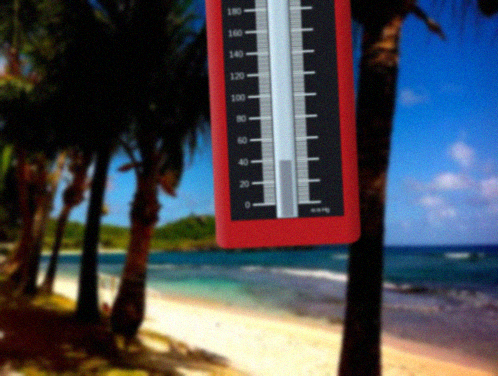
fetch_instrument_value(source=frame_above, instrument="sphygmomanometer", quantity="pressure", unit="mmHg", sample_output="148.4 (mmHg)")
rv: 40 (mmHg)
